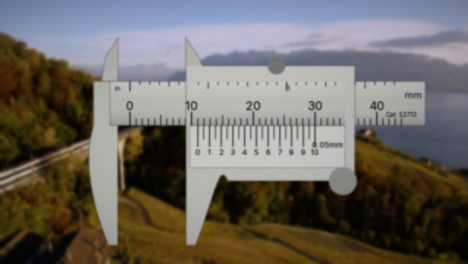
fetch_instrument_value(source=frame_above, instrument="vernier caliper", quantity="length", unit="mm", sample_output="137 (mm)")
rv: 11.0 (mm)
